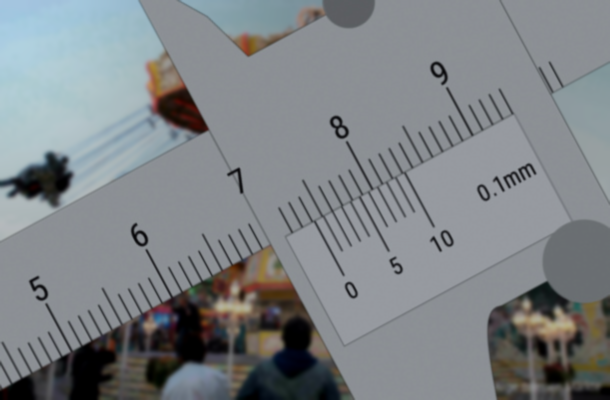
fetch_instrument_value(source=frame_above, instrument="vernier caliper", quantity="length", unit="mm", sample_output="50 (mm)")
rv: 74.2 (mm)
